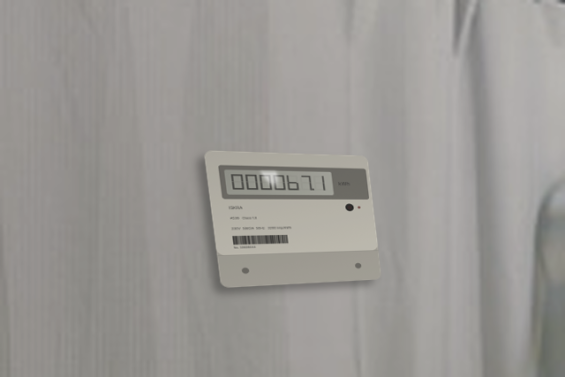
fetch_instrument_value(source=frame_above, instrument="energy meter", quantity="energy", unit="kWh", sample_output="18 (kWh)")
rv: 67.1 (kWh)
